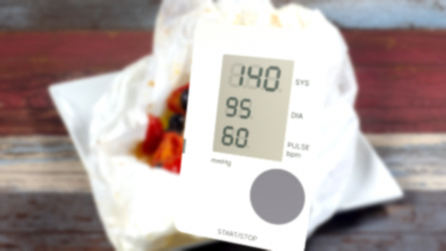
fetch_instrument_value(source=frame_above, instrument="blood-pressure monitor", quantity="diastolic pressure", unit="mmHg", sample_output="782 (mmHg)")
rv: 95 (mmHg)
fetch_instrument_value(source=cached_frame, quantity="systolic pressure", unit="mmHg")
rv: 140 (mmHg)
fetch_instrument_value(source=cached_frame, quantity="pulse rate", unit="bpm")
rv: 60 (bpm)
